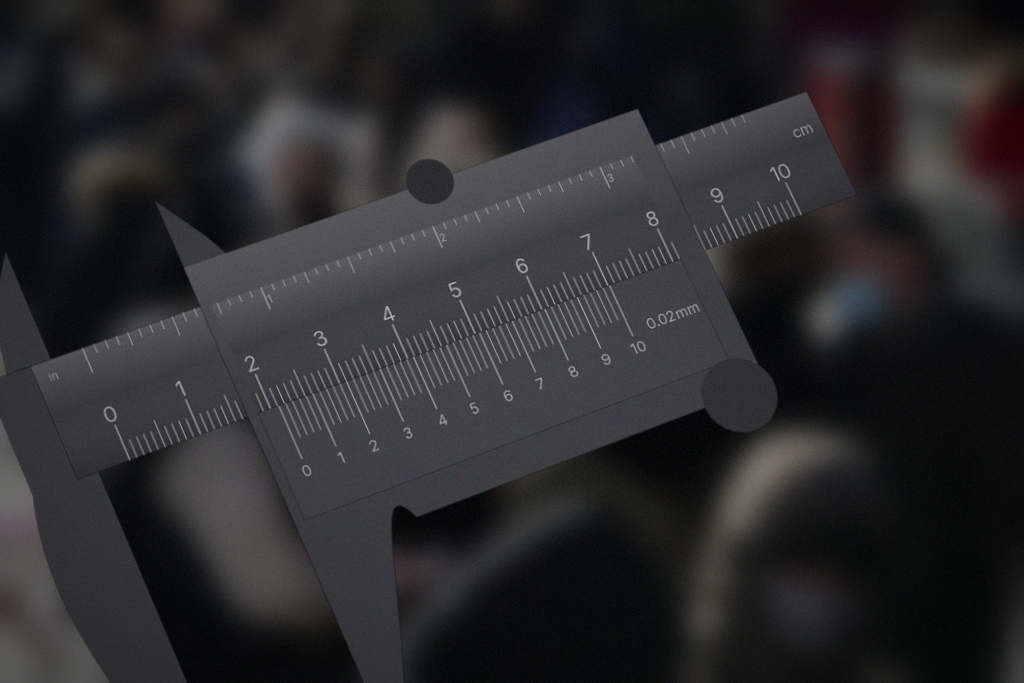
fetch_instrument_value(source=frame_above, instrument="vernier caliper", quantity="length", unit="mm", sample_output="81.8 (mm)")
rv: 21.2 (mm)
